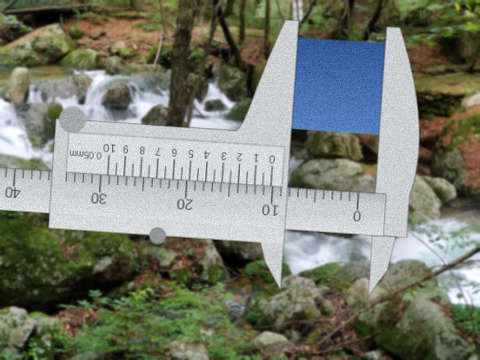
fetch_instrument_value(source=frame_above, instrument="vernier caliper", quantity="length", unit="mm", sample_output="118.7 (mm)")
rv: 10.2 (mm)
